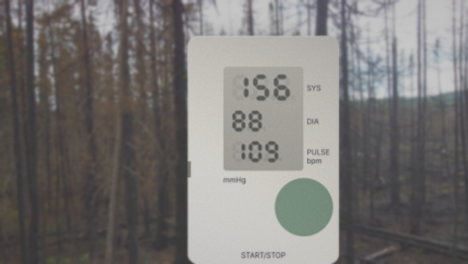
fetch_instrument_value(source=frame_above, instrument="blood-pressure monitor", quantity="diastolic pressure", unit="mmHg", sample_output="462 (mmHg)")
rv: 88 (mmHg)
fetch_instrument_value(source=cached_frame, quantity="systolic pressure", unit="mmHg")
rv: 156 (mmHg)
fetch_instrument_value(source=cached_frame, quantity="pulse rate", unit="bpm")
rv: 109 (bpm)
